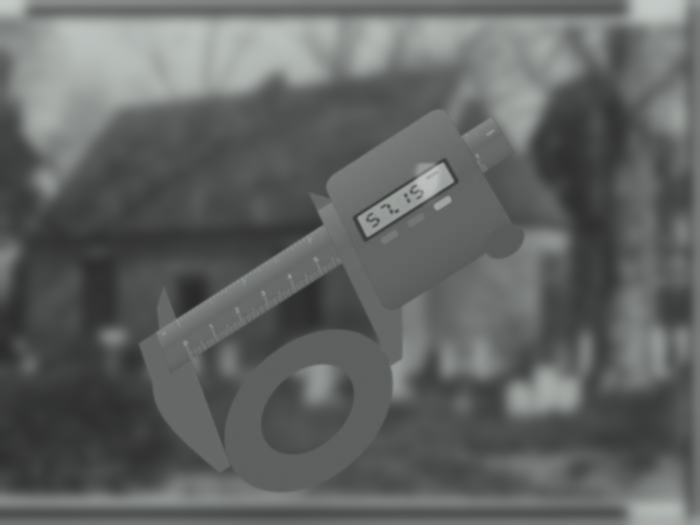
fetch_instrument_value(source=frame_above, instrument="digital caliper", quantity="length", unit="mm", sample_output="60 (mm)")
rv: 57.15 (mm)
